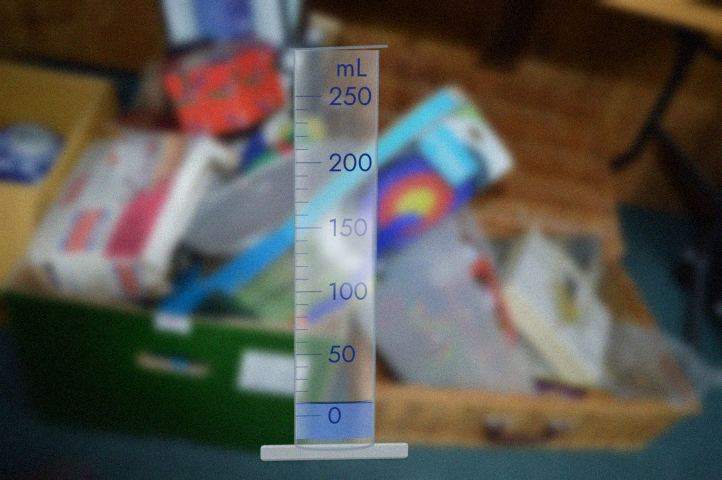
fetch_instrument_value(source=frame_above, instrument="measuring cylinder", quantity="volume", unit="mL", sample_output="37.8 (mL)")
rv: 10 (mL)
